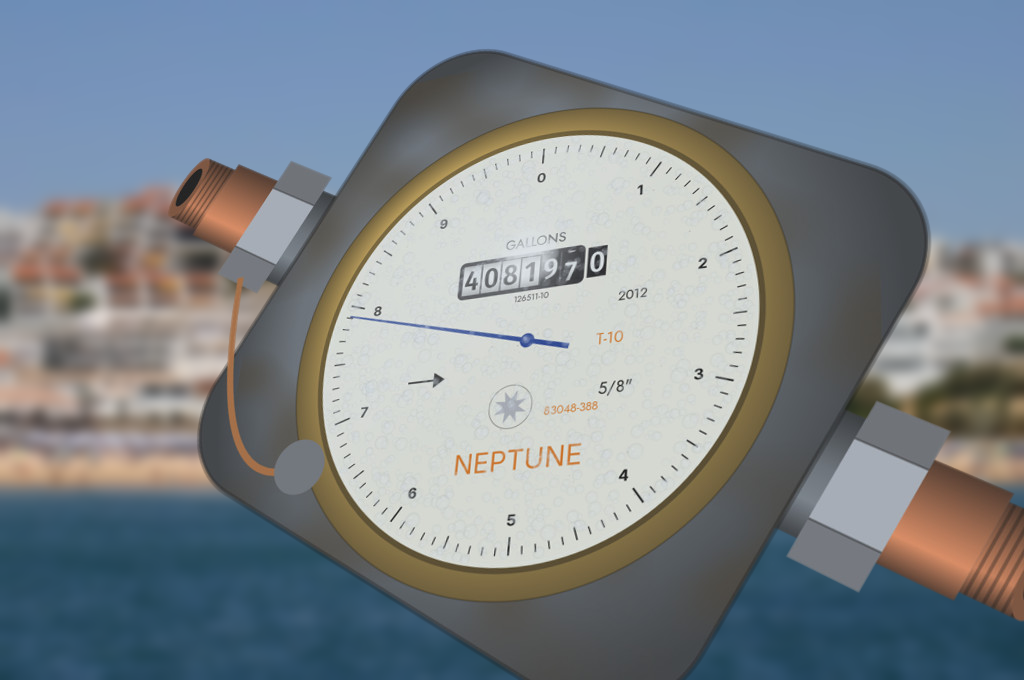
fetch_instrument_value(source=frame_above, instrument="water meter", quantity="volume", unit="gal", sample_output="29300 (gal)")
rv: 4081967.9 (gal)
